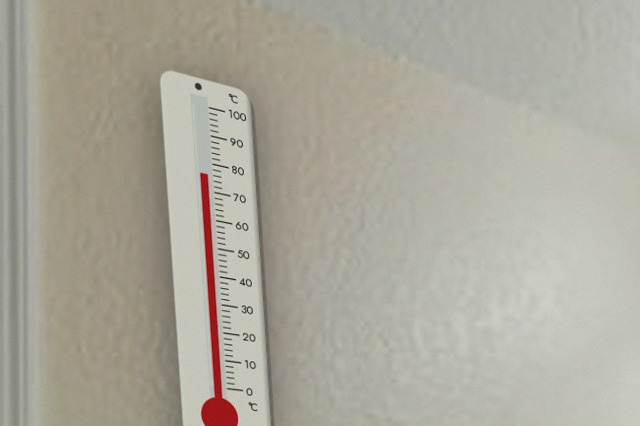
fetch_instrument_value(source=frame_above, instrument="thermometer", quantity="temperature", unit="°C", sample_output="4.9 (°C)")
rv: 76 (°C)
